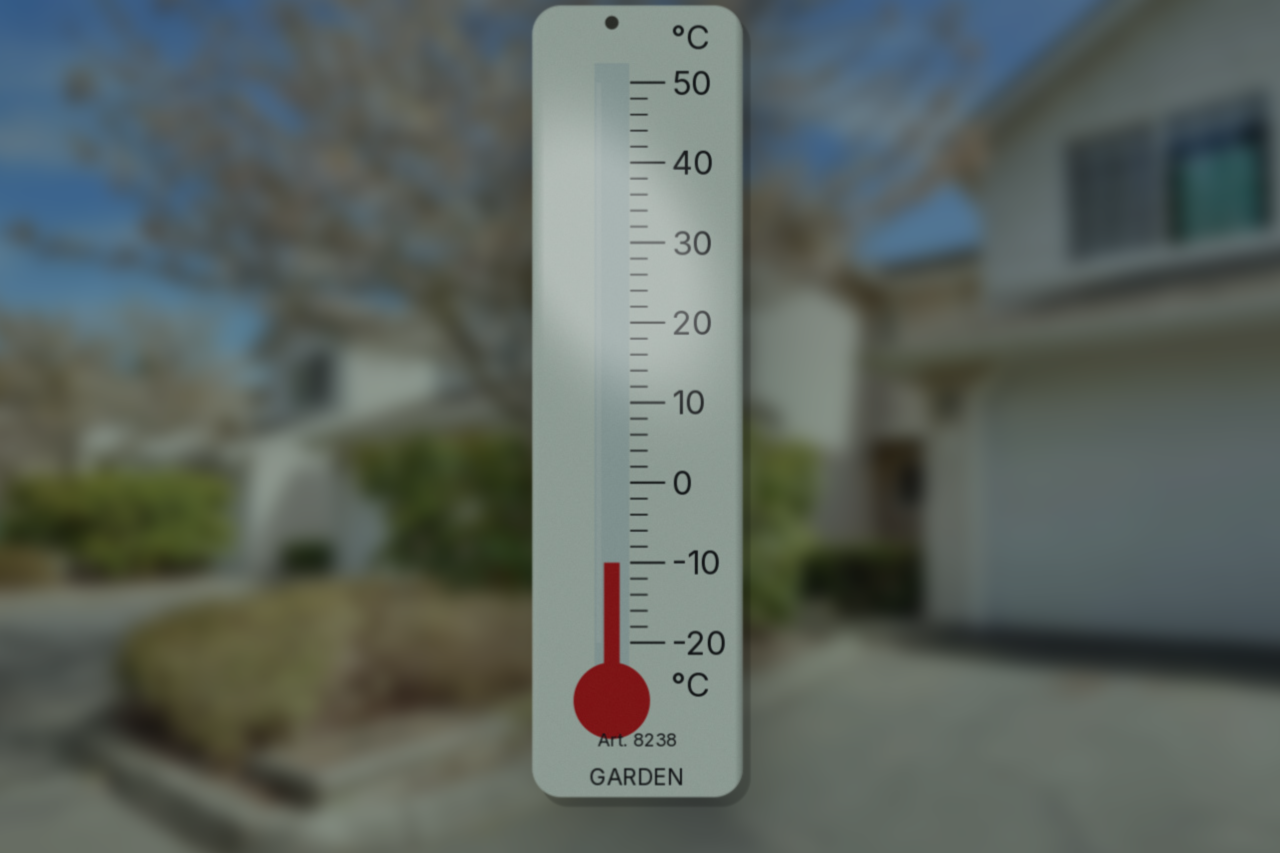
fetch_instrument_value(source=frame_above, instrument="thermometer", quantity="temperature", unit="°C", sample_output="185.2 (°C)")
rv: -10 (°C)
